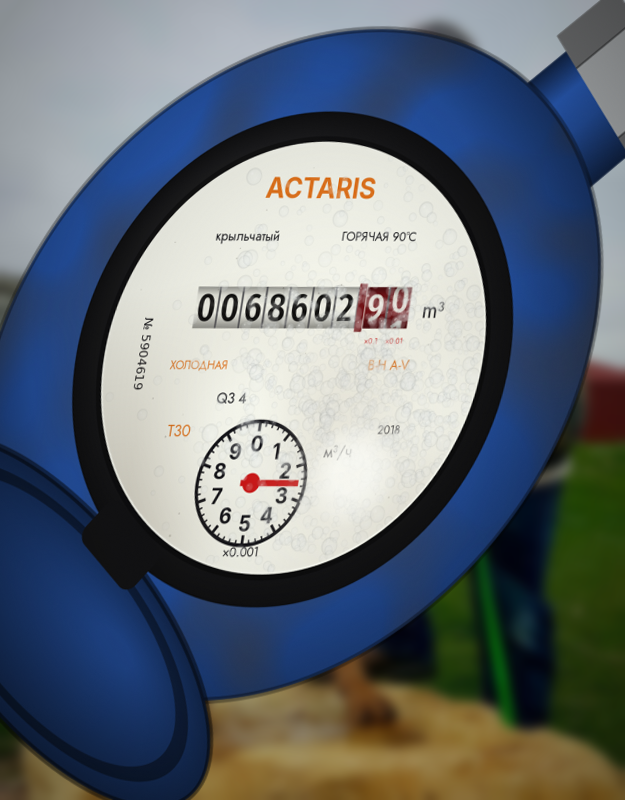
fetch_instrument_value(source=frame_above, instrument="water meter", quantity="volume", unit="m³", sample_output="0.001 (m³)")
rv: 68602.902 (m³)
